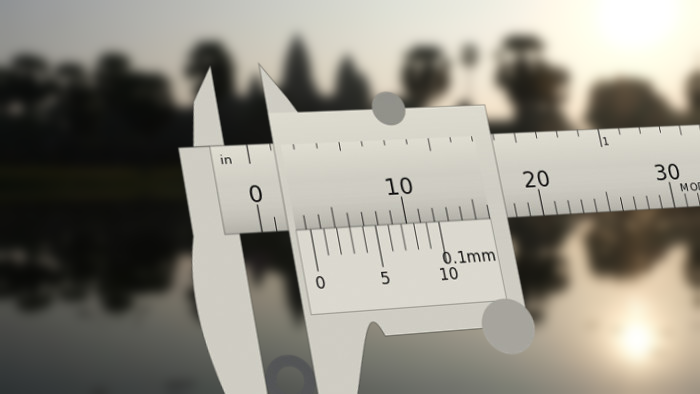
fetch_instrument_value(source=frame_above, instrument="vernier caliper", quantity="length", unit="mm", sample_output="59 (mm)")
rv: 3.3 (mm)
